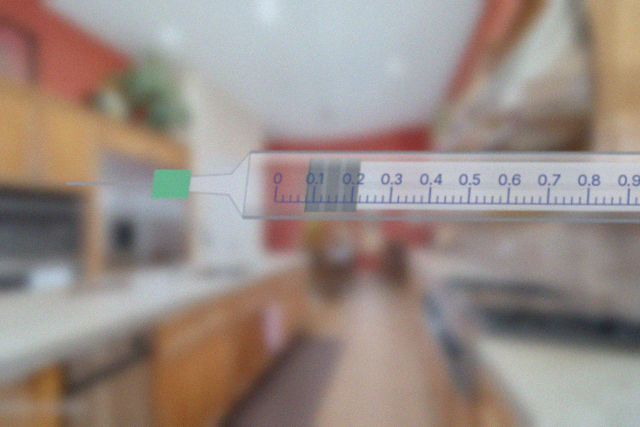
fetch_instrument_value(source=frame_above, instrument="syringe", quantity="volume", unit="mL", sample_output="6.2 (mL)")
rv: 0.08 (mL)
